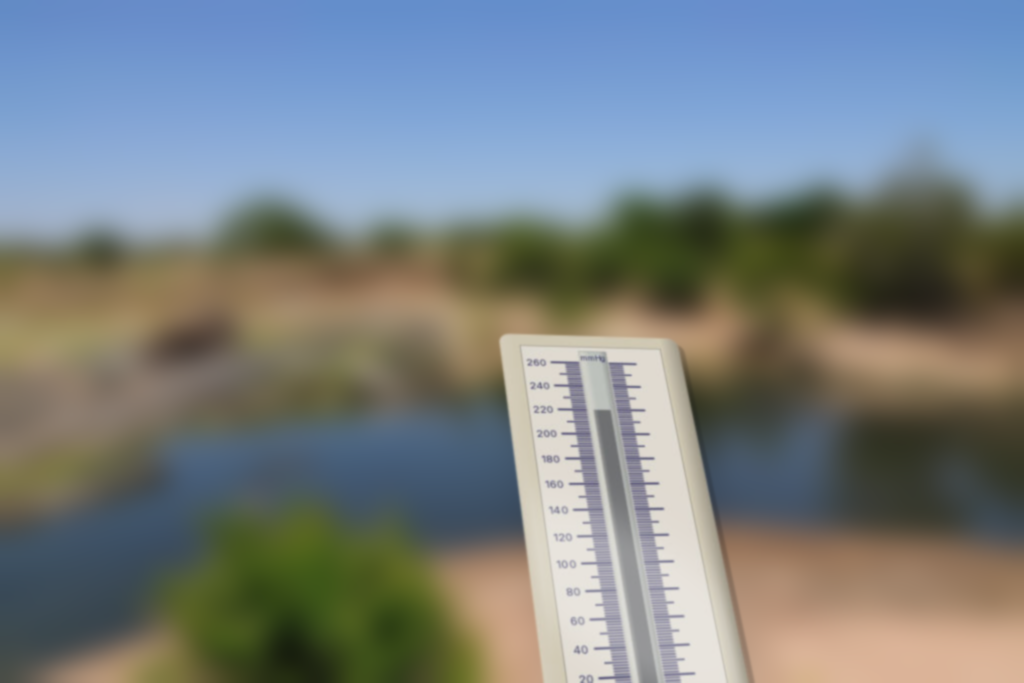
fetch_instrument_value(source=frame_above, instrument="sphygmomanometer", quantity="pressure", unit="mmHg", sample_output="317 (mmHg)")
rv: 220 (mmHg)
